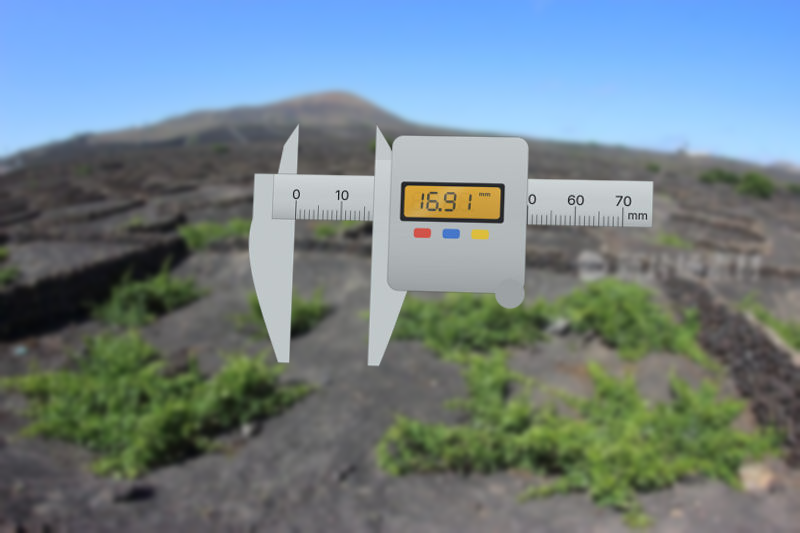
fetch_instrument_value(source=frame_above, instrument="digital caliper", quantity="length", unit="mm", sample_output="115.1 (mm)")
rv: 16.91 (mm)
